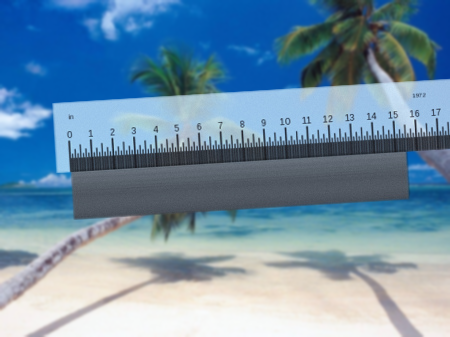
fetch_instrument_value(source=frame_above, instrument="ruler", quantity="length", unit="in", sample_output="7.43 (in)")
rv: 15.5 (in)
